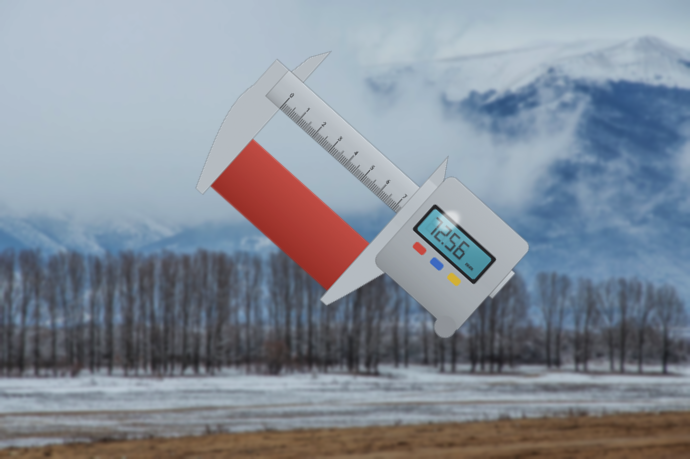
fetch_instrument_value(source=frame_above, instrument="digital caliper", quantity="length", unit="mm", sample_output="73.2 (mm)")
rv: 72.56 (mm)
